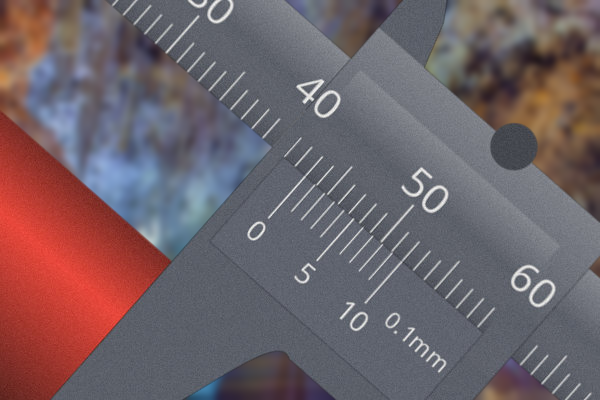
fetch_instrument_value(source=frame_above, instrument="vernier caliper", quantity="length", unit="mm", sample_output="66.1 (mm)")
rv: 43.0 (mm)
